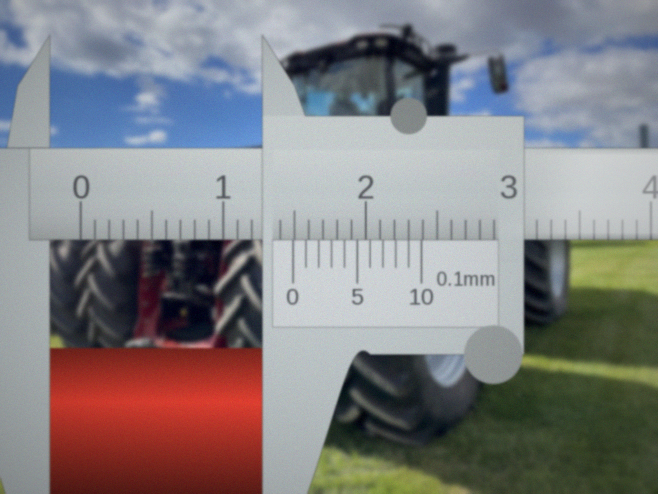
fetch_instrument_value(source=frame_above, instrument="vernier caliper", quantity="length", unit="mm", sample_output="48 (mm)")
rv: 14.9 (mm)
